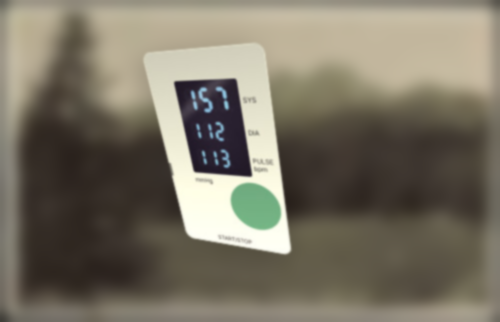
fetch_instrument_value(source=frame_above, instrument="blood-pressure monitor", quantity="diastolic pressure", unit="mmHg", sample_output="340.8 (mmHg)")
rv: 112 (mmHg)
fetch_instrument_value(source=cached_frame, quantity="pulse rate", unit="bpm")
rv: 113 (bpm)
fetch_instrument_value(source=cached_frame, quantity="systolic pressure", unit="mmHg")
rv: 157 (mmHg)
